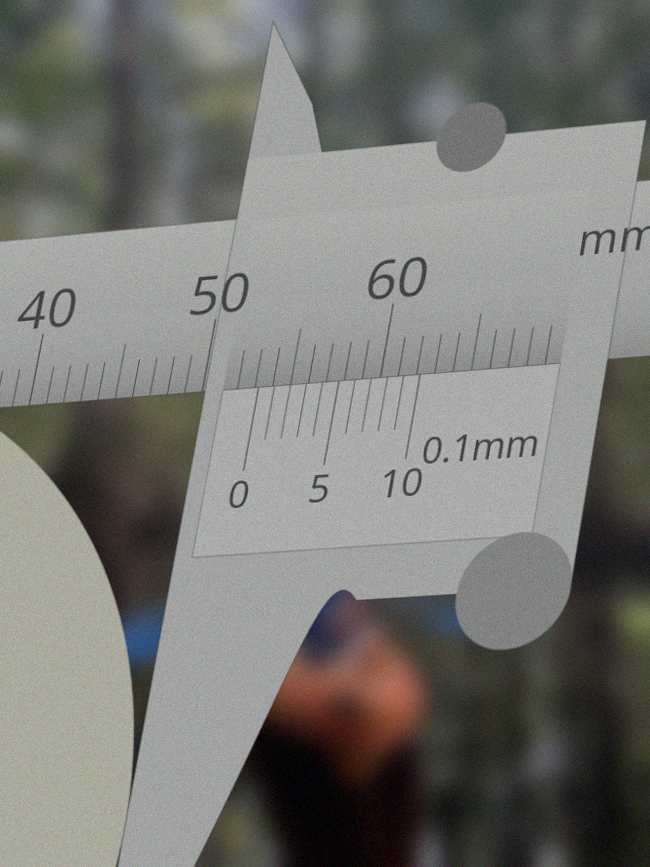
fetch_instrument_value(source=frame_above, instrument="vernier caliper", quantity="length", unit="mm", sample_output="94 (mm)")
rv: 53.2 (mm)
